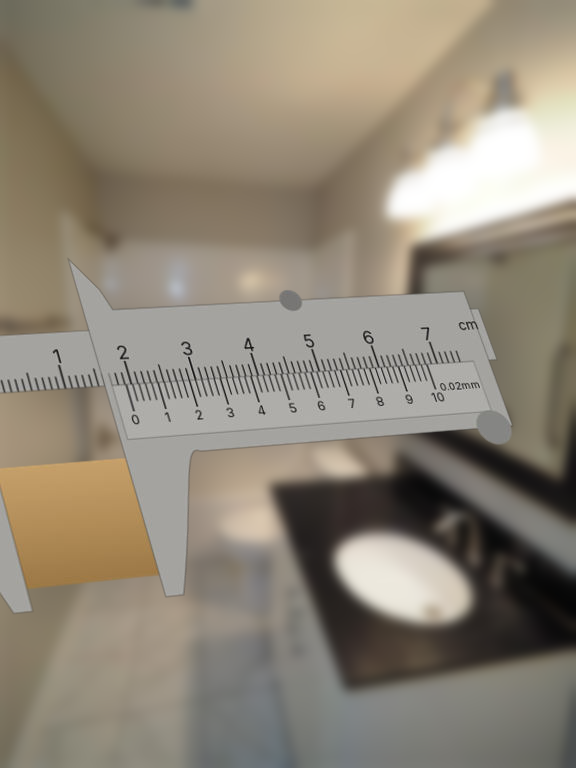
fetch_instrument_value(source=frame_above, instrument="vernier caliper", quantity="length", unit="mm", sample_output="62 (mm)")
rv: 19.2 (mm)
